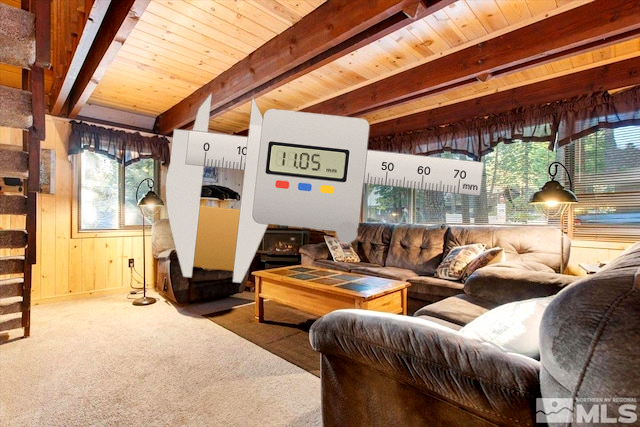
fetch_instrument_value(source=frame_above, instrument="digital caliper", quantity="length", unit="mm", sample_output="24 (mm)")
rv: 11.05 (mm)
